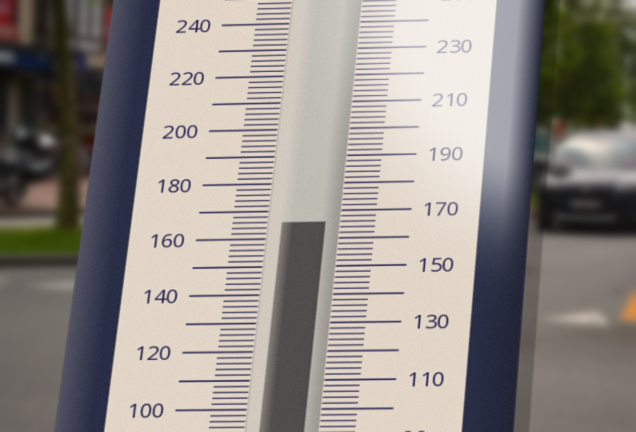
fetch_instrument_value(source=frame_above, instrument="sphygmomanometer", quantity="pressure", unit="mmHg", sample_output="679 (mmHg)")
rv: 166 (mmHg)
